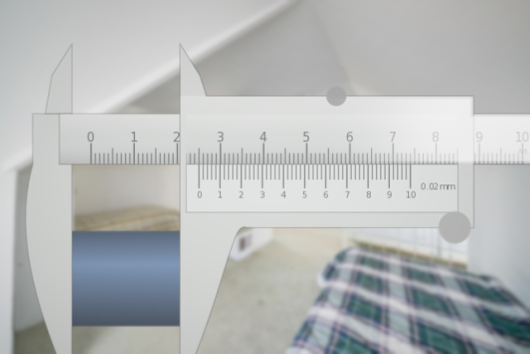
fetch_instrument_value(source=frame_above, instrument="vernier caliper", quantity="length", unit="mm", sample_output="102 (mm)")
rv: 25.0 (mm)
